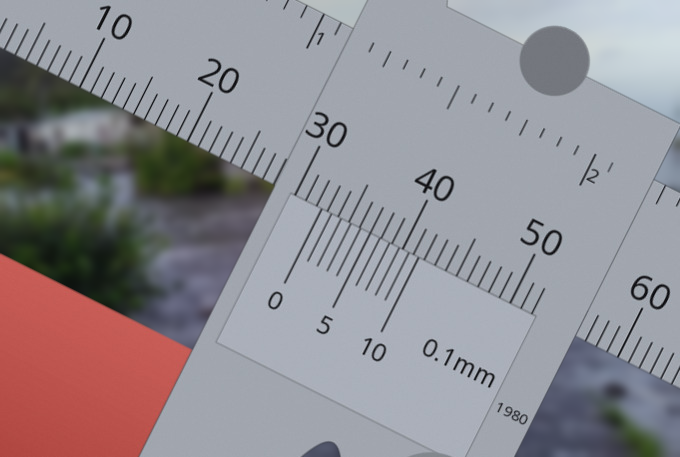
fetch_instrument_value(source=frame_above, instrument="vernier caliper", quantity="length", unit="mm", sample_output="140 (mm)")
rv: 32.5 (mm)
